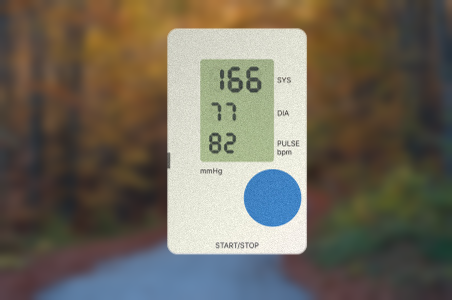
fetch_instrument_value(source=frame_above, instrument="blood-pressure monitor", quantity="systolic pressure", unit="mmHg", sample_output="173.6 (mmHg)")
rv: 166 (mmHg)
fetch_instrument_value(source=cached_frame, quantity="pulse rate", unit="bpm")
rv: 82 (bpm)
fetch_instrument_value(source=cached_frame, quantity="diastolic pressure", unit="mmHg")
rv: 77 (mmHg)
